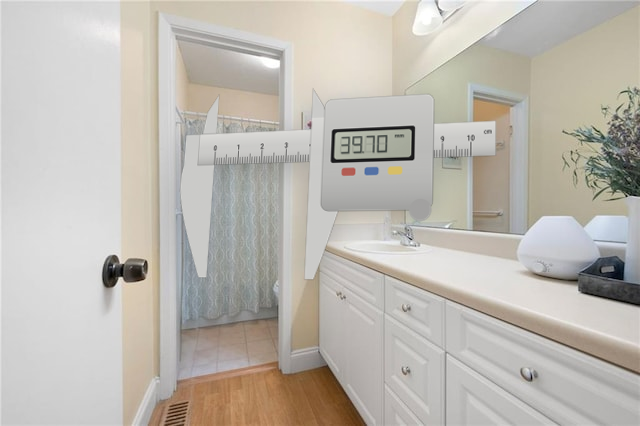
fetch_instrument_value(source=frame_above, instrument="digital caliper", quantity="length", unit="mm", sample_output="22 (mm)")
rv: 39.70 (mm)
